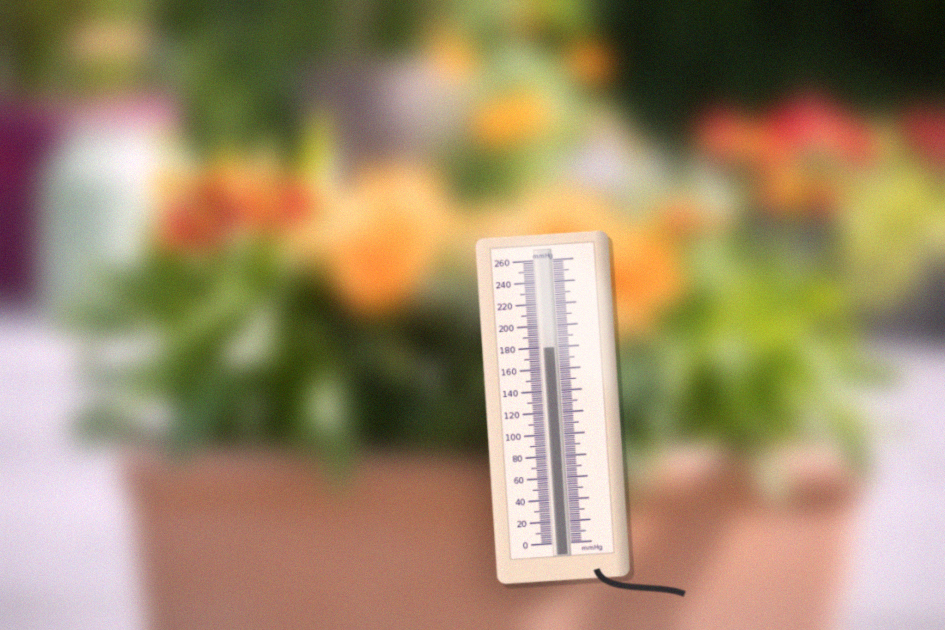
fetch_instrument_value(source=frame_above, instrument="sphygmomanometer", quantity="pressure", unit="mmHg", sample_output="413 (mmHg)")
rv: 180 (mmHg)
